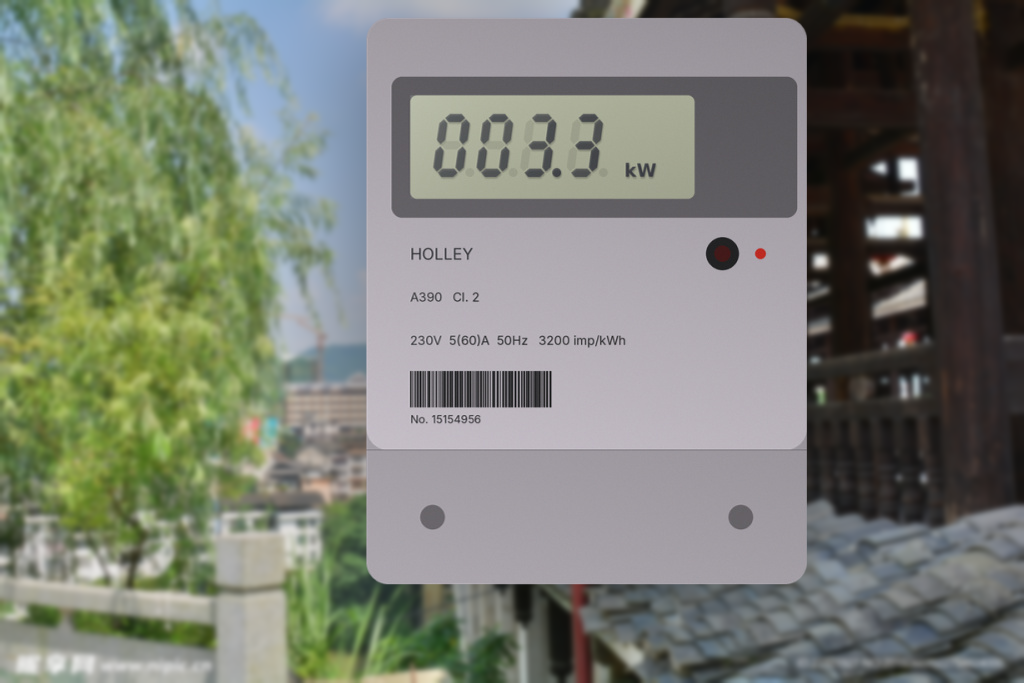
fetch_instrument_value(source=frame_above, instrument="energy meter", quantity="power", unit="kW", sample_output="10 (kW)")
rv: 3.3 (kW)
